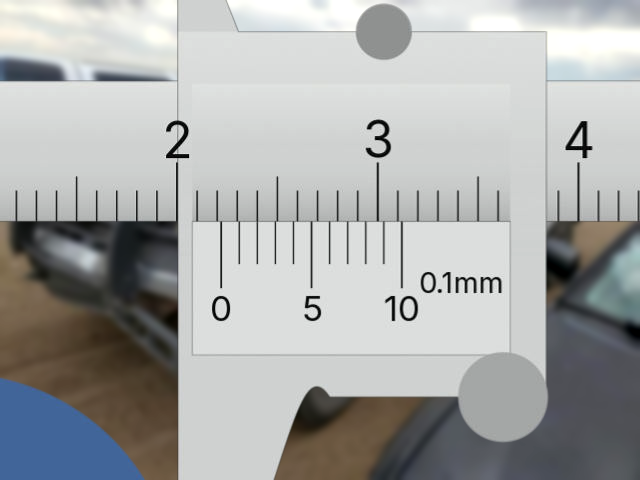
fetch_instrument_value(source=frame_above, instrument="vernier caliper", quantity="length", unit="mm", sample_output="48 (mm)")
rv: 22.2 (mm)
